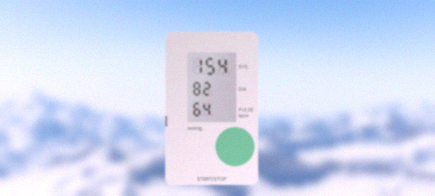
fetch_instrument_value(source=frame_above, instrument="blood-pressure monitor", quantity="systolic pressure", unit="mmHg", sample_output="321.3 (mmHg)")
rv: 154 (mmHg)
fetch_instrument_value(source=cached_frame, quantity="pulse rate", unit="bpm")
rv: 64 (bpm)
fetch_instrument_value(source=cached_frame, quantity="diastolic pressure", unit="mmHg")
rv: 82 (mmHg)
